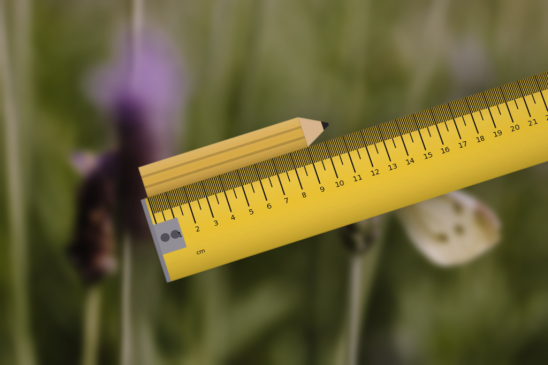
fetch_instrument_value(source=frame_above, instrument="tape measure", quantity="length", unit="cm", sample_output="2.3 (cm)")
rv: 10.5 (cm)
